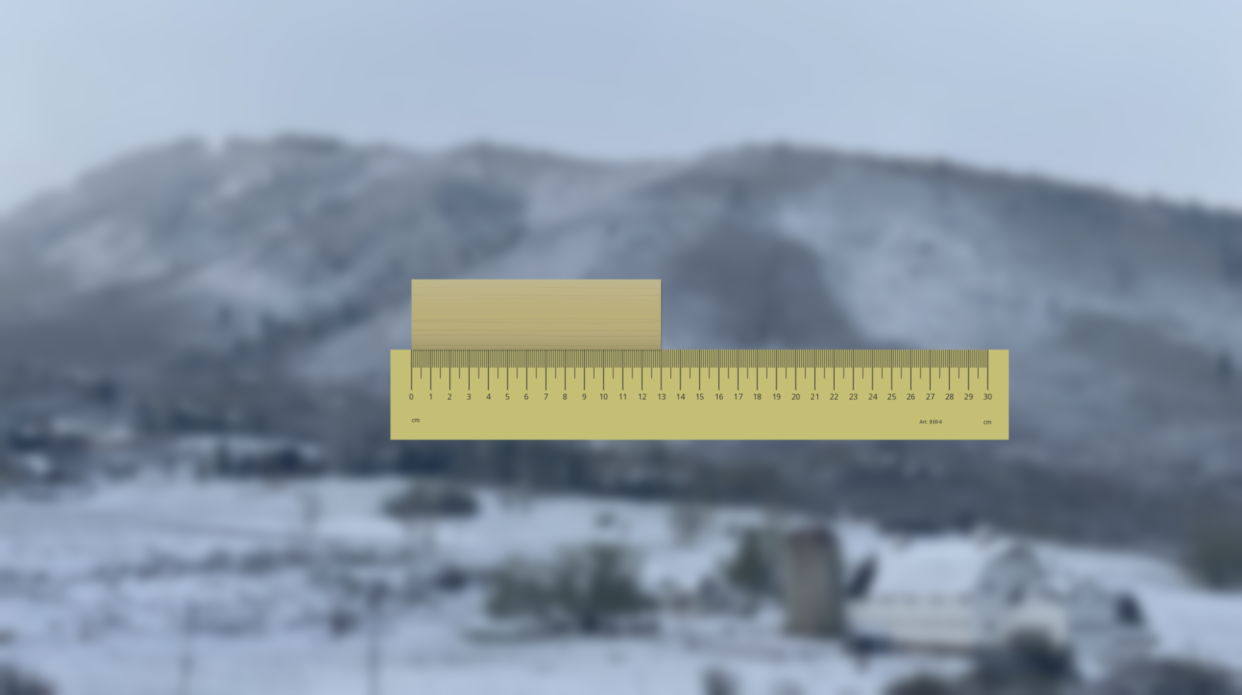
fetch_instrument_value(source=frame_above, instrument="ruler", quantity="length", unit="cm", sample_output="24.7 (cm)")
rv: 13 (cm)
